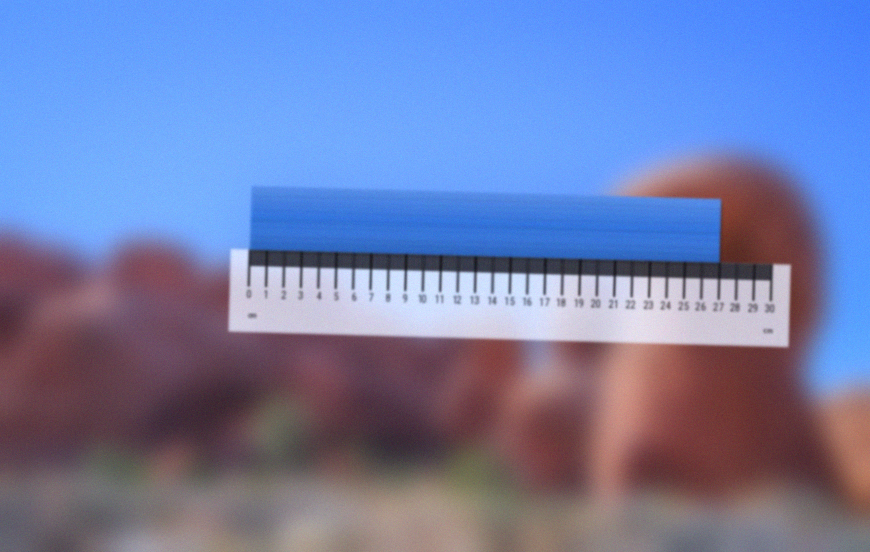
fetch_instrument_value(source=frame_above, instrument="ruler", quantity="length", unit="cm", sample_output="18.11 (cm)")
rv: 27 (cm)
